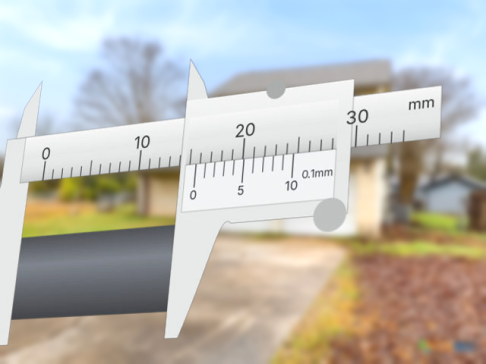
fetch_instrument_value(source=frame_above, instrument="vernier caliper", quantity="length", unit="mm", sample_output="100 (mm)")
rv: 15.6 (mm)
